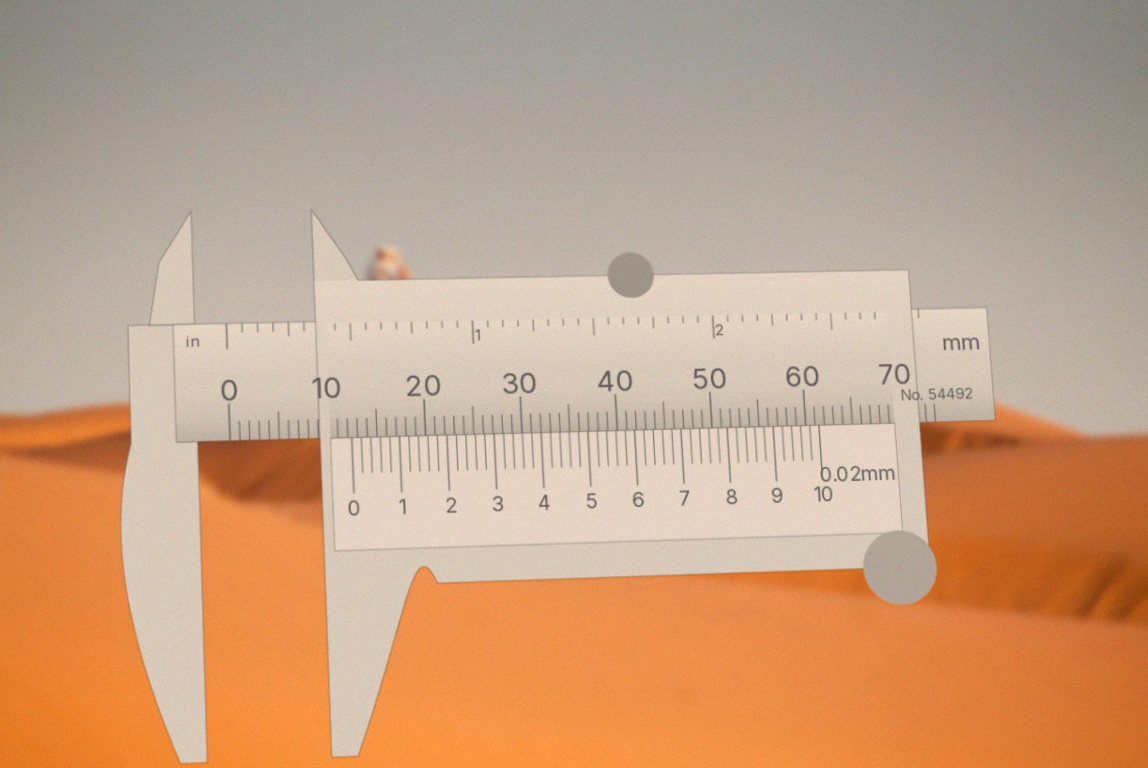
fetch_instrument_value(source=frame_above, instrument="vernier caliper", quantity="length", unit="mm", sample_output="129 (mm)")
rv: 12.4 (mm)
